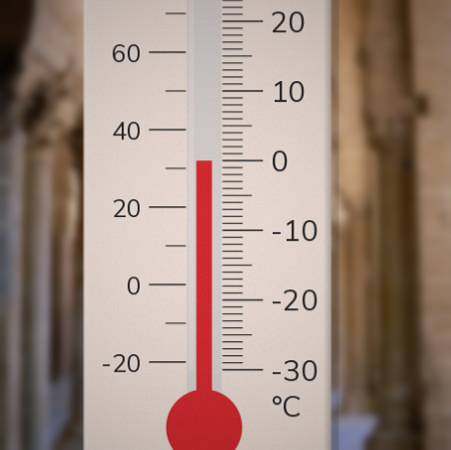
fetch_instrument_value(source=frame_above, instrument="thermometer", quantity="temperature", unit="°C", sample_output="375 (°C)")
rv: 0 (°C)
